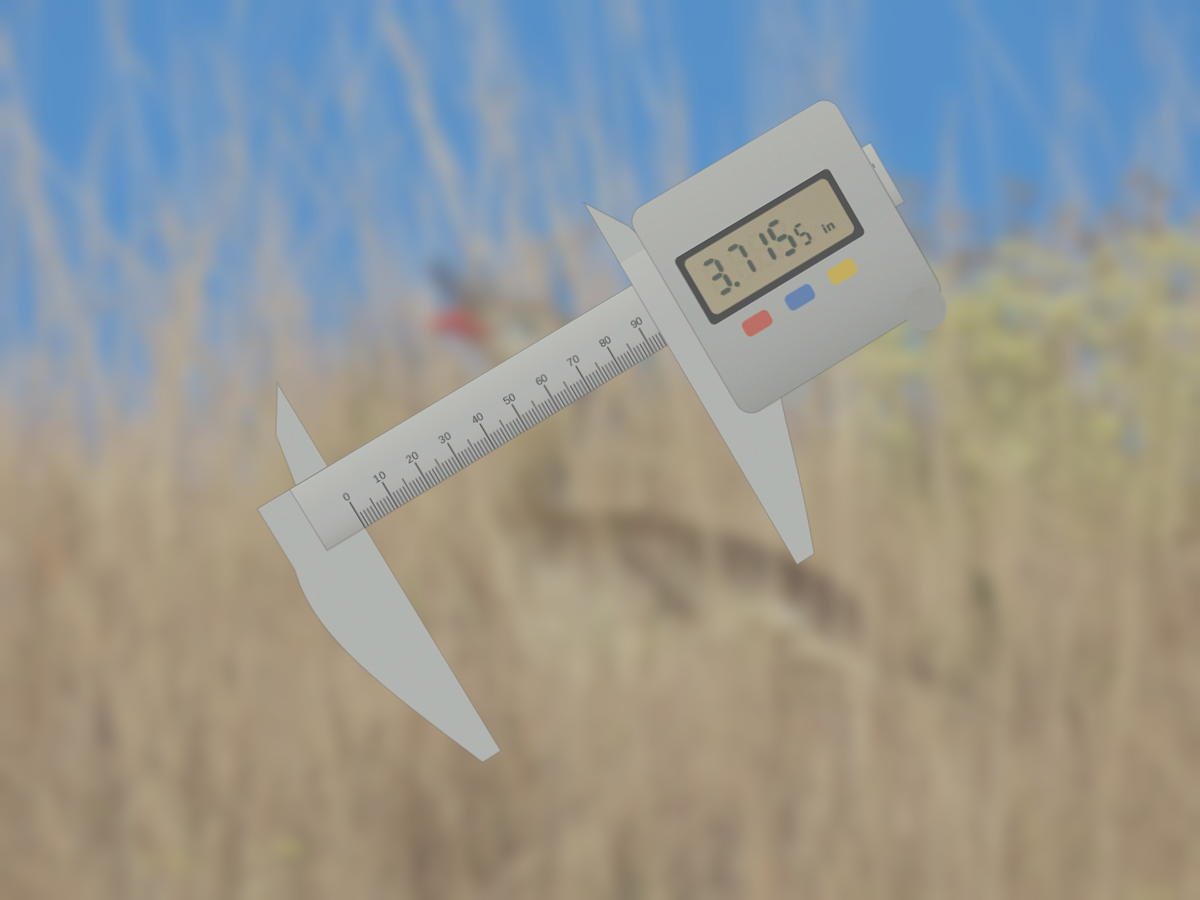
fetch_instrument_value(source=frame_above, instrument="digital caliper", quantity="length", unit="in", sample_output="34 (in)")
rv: 3.7155 (in)
